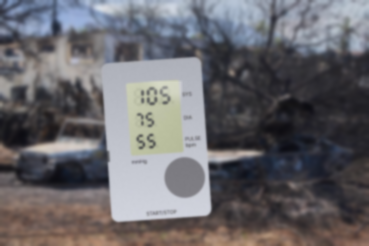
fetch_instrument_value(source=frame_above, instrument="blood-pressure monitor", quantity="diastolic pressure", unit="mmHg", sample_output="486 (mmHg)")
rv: 75 (mmHg)
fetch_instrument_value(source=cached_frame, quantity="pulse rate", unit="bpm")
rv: 55 (bpm)
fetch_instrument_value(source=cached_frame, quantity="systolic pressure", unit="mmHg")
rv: 105 (mmHg)
